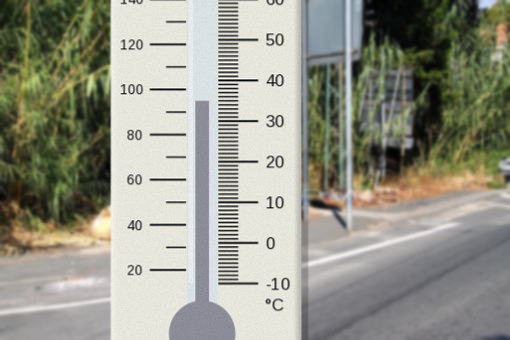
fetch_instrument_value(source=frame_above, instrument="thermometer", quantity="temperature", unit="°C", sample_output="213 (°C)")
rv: 35 (°C)
